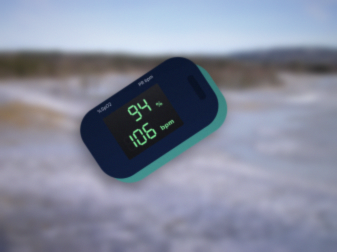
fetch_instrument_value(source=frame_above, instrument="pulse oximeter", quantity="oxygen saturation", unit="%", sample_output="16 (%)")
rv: 94 (%)
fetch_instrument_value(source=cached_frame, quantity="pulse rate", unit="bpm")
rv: 106 (bpm)
